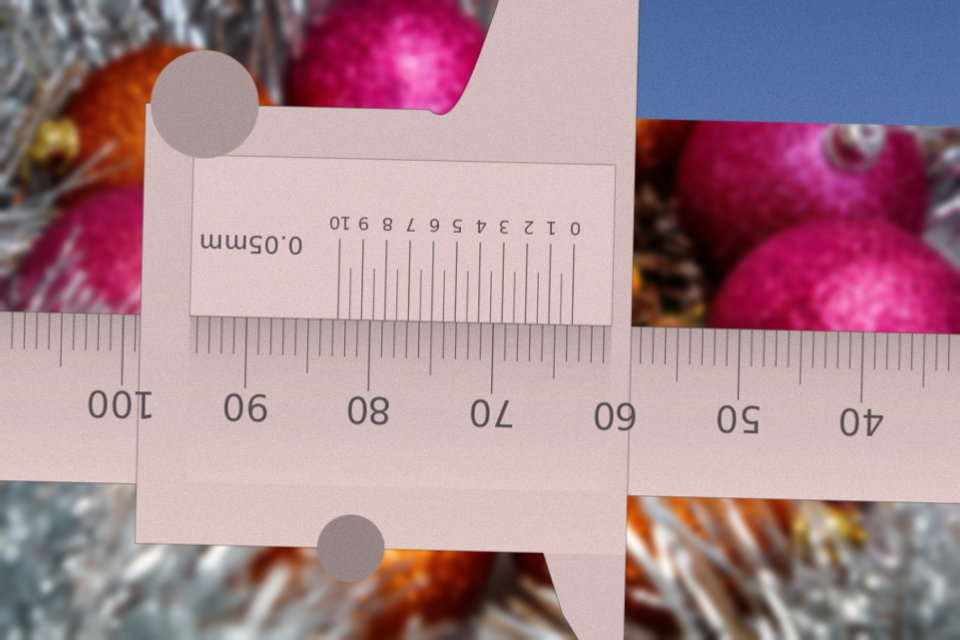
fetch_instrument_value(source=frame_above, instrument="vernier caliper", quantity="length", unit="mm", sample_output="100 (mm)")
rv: 63.6 (mm)
